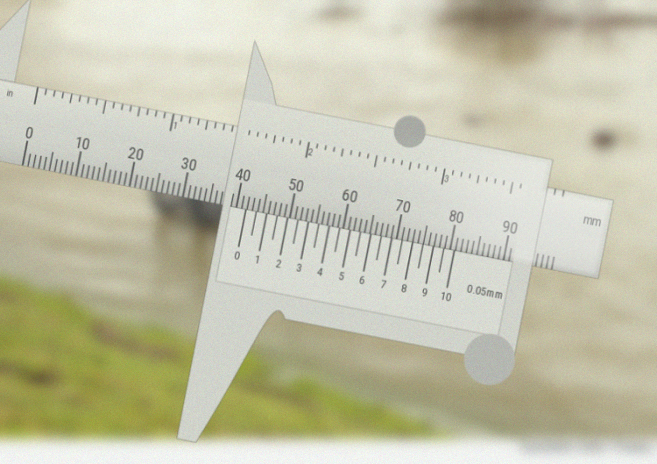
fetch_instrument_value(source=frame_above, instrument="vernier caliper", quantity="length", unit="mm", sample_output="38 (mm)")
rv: 41.8 (mm)
